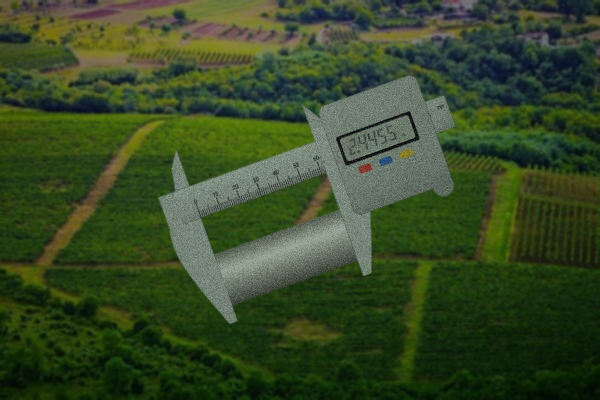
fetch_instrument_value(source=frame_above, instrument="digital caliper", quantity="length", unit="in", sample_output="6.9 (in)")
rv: 2.4455 (in)
